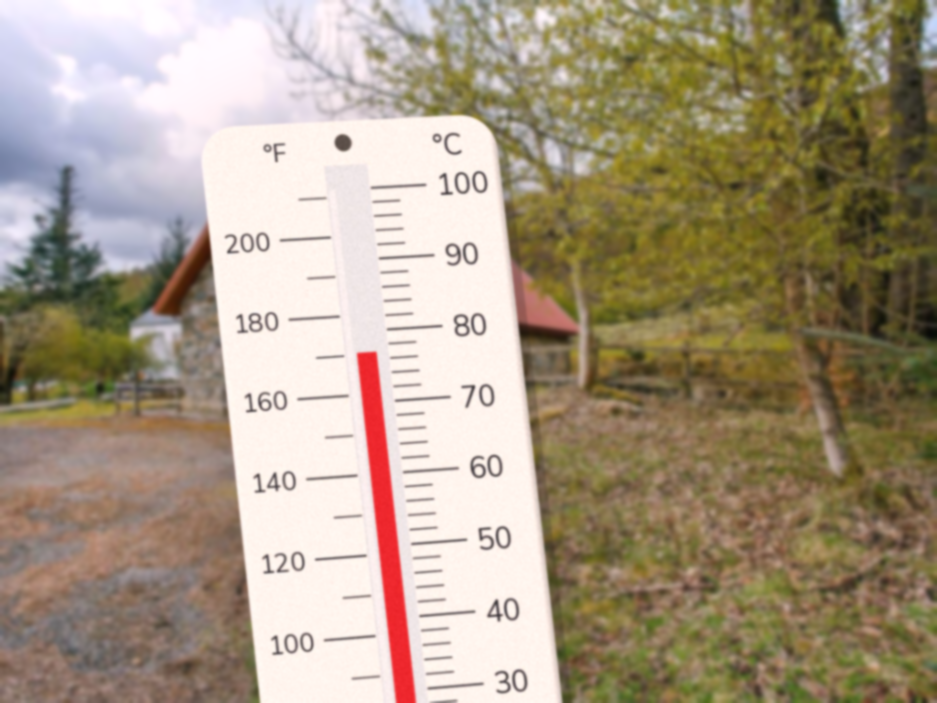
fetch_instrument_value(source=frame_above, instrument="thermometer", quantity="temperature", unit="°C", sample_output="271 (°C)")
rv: 77 (°C)
